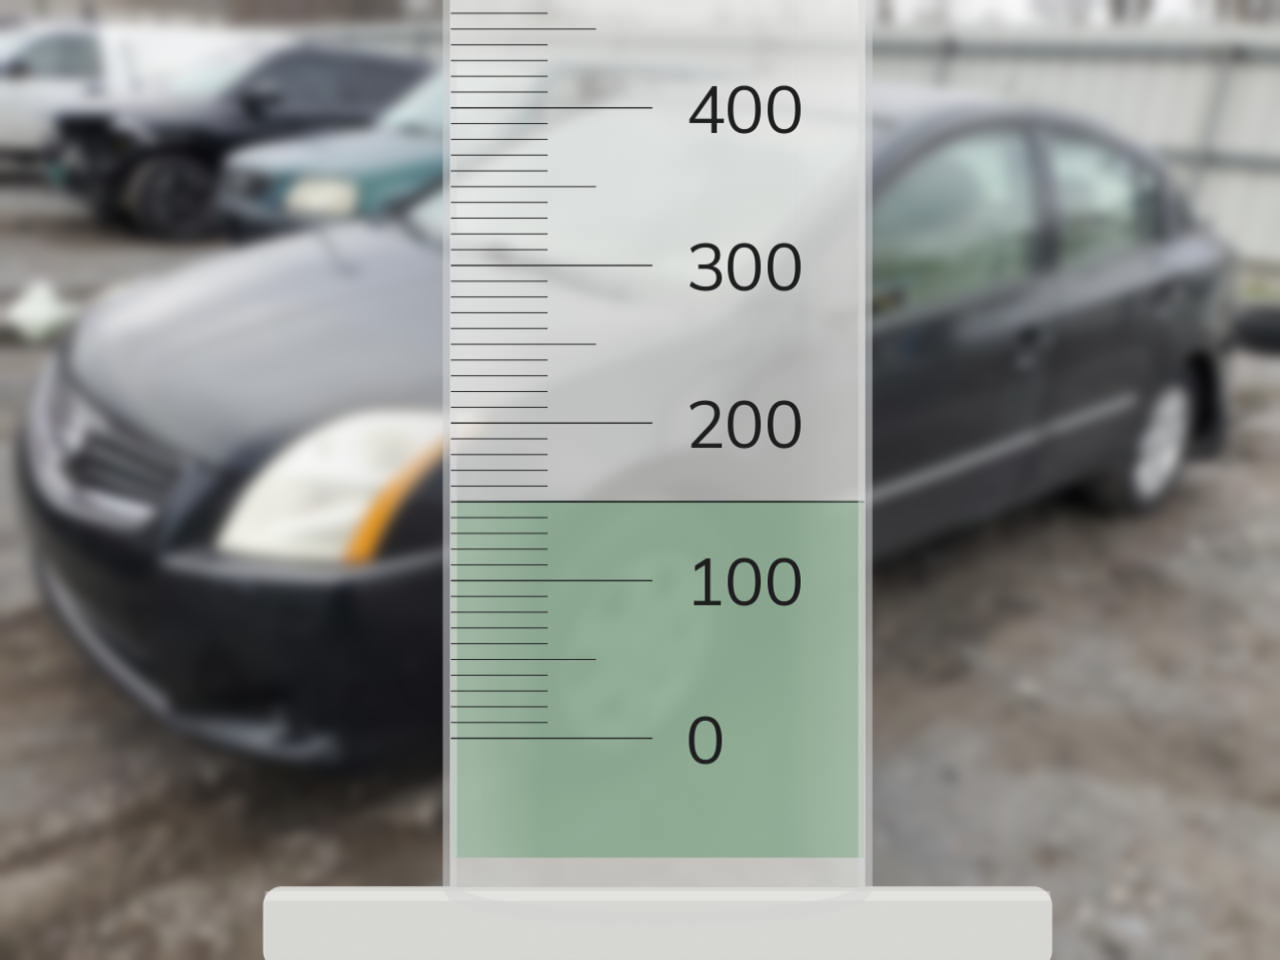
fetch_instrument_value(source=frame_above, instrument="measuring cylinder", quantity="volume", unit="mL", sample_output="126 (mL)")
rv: 150 (mL)
